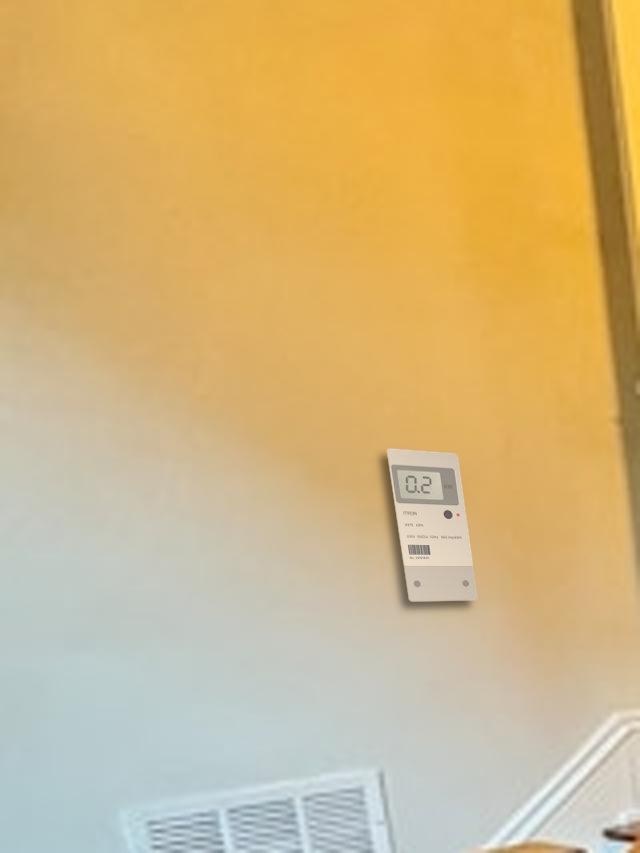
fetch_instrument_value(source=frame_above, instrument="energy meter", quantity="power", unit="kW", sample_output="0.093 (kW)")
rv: 0.2 (kW)
